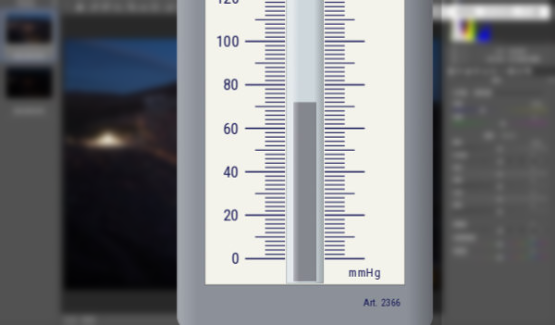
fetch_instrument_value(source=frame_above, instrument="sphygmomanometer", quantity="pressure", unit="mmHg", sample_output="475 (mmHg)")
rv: 72 (mmHg)
